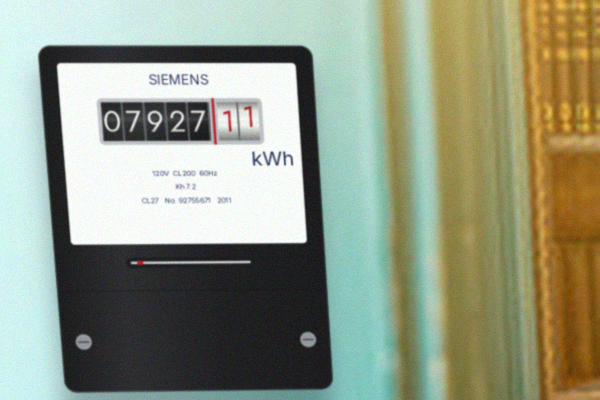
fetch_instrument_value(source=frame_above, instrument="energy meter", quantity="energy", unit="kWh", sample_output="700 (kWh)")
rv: 7927.11 (kWh)
